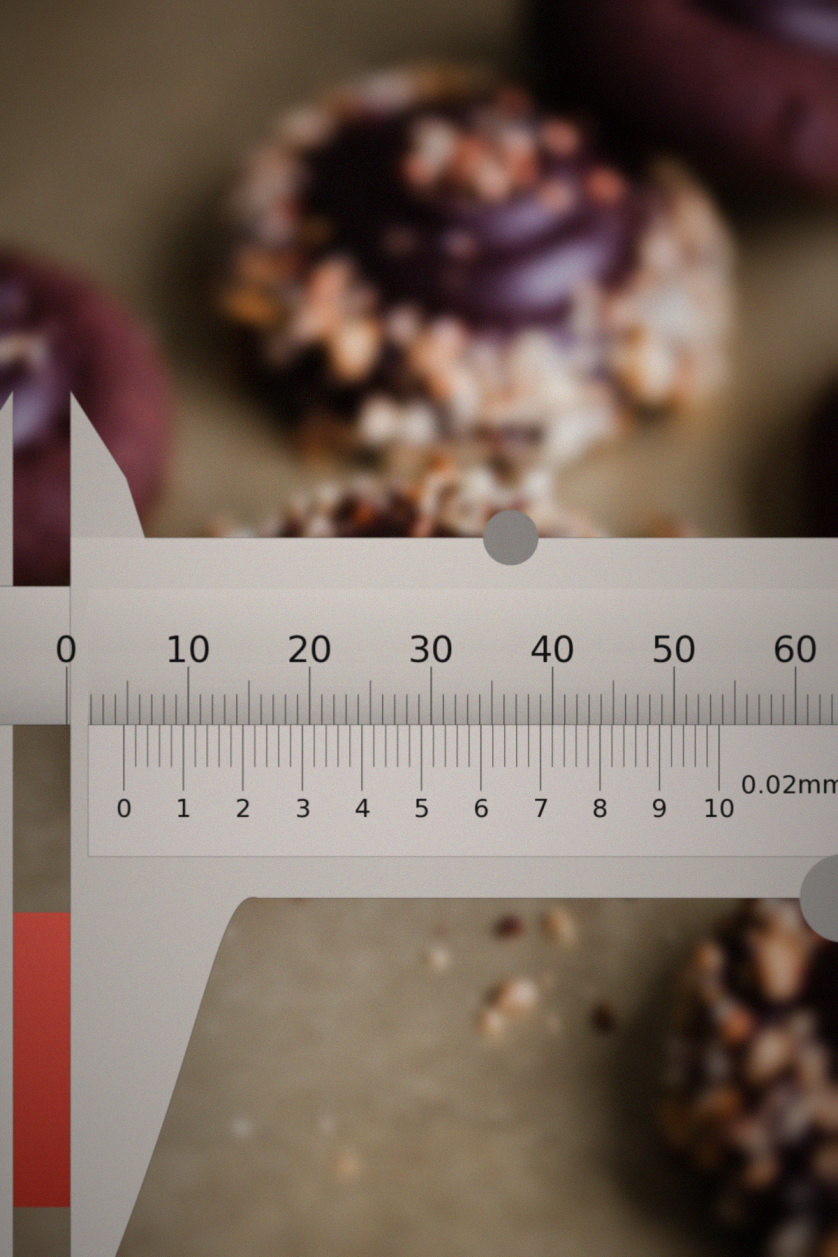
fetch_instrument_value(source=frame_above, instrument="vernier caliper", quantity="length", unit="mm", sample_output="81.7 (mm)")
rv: 4.7 (mm)
